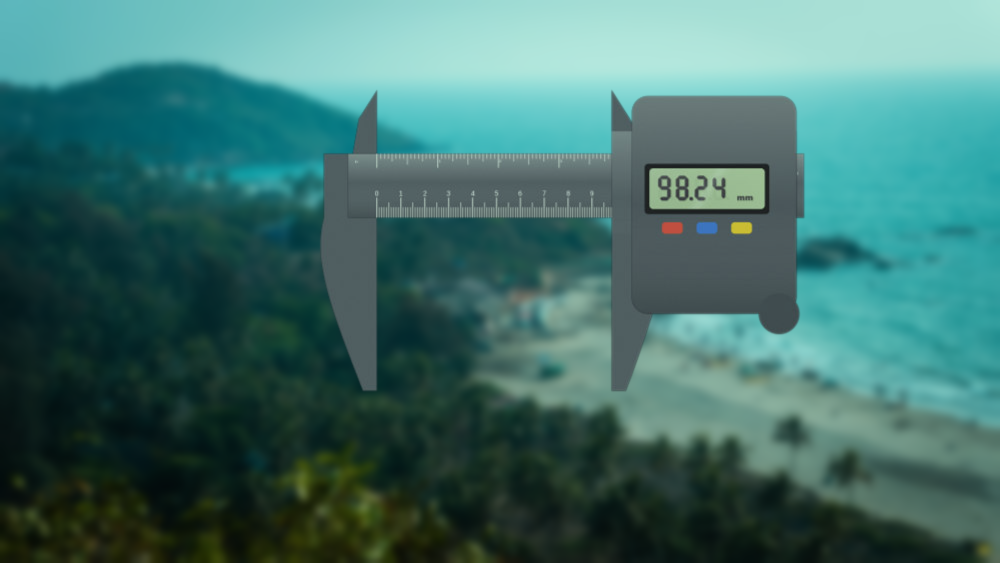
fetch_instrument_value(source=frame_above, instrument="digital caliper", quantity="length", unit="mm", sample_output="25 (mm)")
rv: 98.24 (mm)
